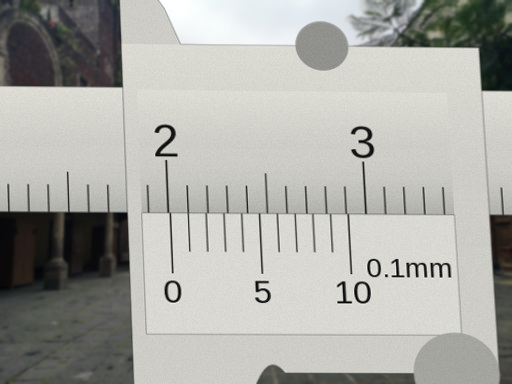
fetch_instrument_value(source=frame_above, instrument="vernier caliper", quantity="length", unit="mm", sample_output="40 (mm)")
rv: 20.1 (mm)
